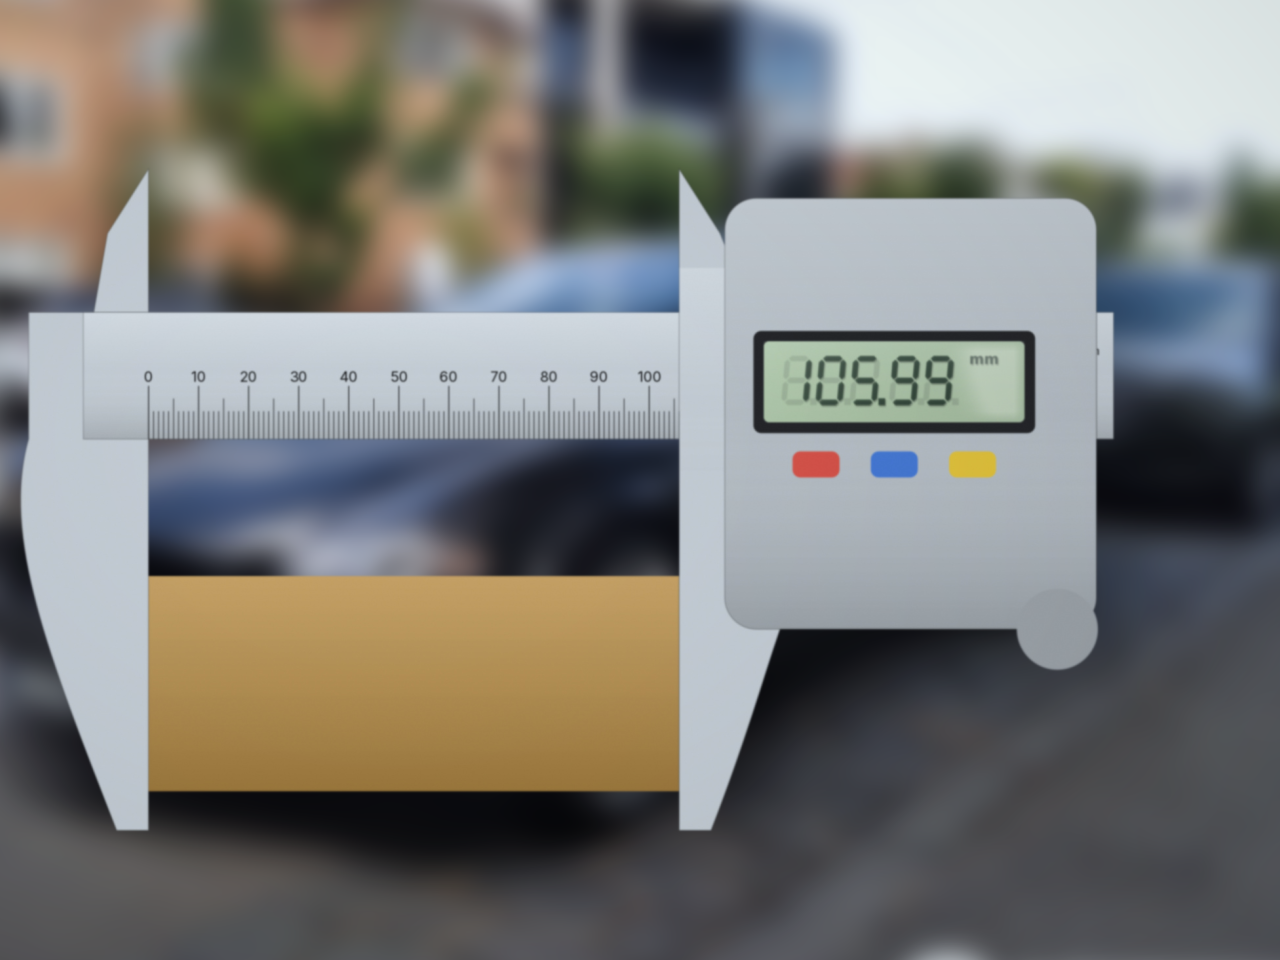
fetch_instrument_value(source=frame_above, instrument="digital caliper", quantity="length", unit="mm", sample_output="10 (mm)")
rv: 105.99 (mm)
